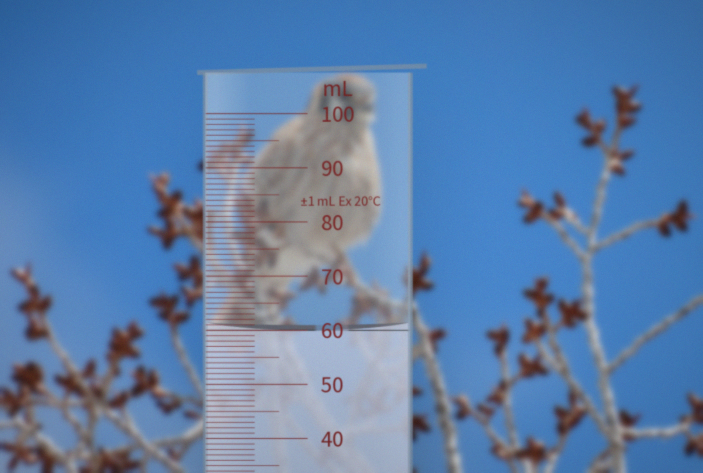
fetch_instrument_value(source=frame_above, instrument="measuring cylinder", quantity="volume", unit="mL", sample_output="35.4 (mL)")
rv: 60 (mL)
